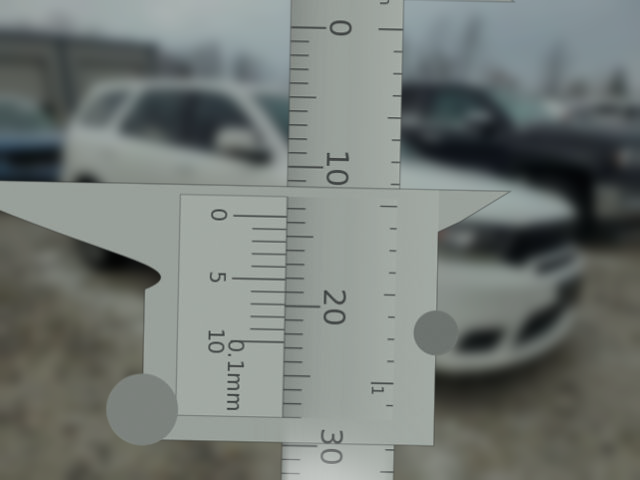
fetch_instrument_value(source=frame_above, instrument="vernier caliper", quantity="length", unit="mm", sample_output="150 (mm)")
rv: 13.6 (mm)
